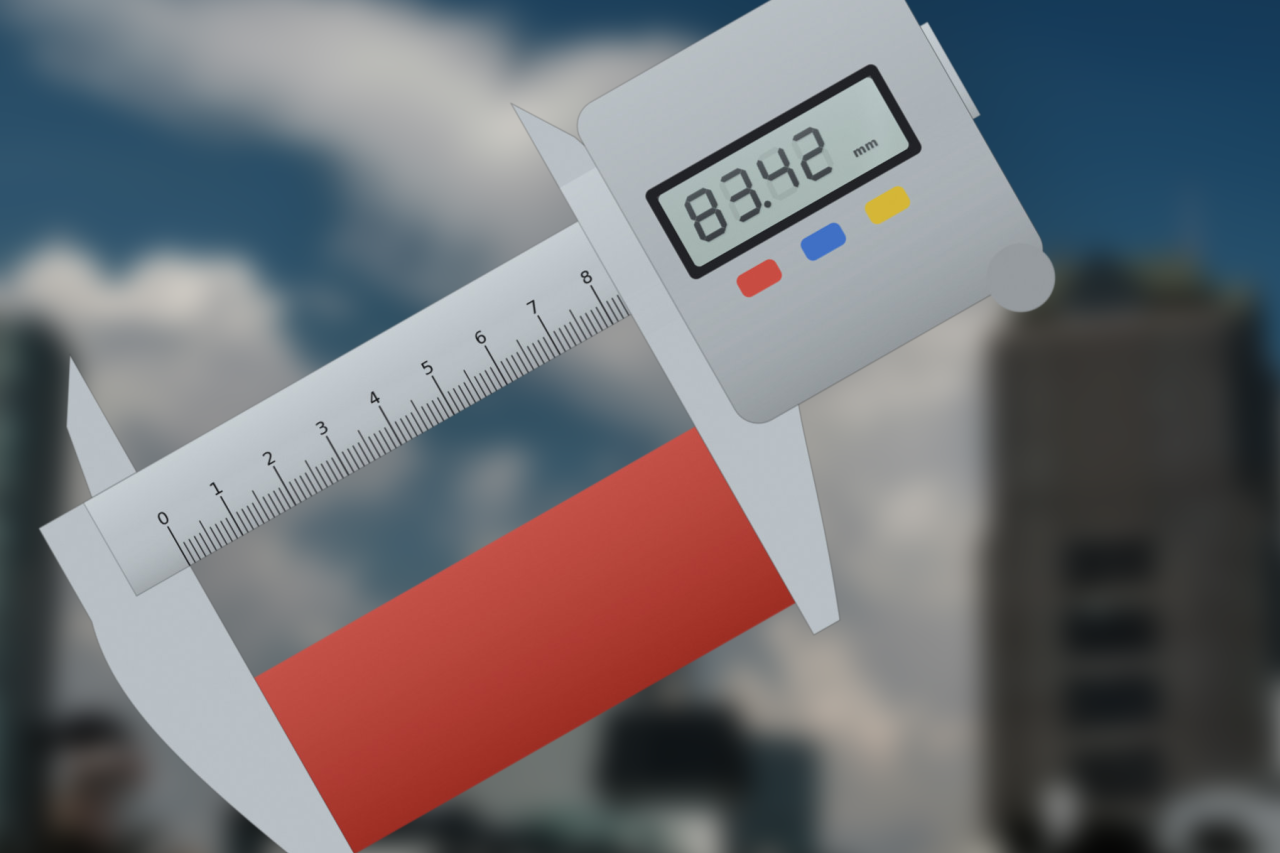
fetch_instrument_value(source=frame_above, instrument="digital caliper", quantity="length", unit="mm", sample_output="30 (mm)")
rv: 83.42 (mm)
